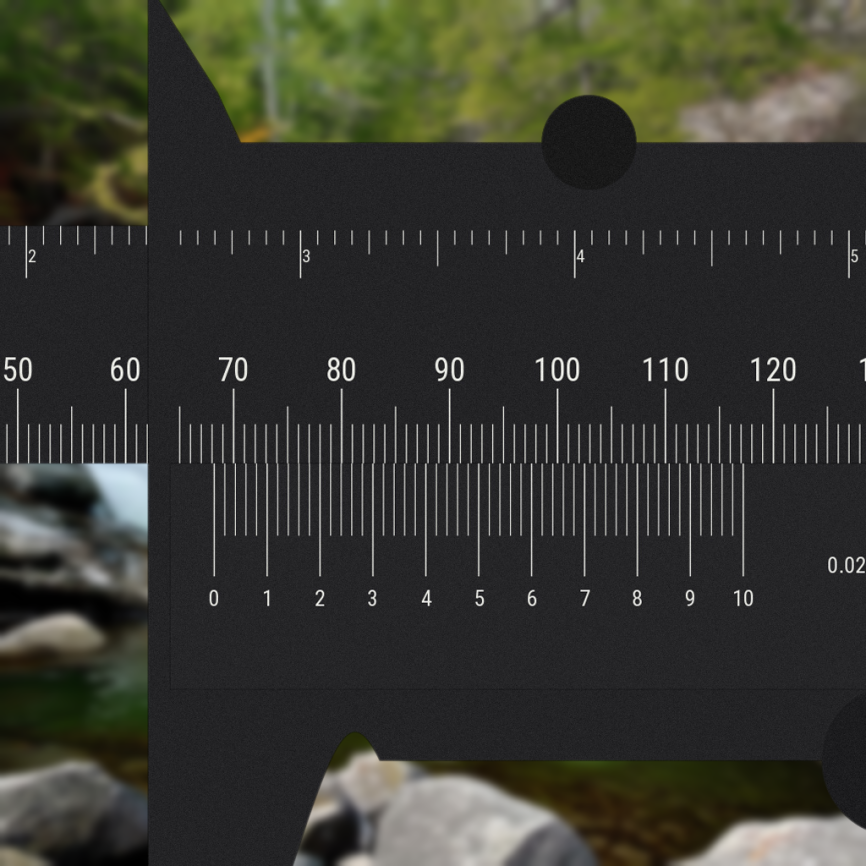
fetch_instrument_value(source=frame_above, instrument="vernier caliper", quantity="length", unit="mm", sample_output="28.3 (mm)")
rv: 68.2 (mm)
